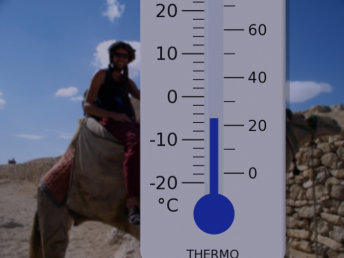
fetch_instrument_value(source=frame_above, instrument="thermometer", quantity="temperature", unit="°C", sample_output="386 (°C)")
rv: -5 (°C)
